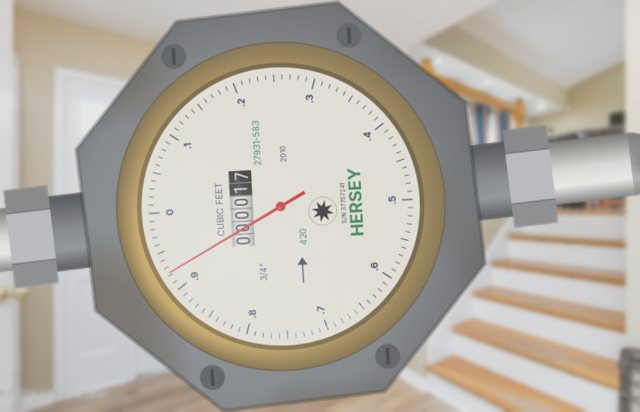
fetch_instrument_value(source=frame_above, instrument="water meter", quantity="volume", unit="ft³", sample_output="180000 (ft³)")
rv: 16.92 (ft³)
